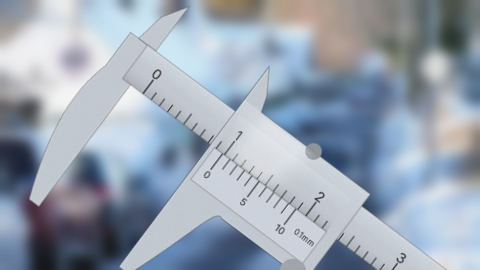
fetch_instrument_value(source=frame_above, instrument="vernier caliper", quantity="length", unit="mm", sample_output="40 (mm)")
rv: 9.8 (mm)
